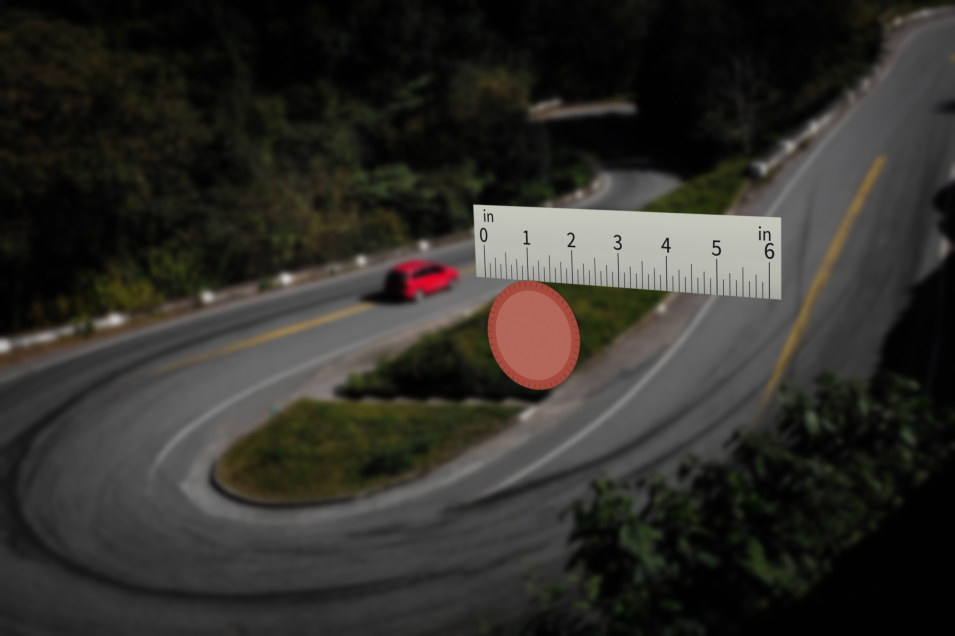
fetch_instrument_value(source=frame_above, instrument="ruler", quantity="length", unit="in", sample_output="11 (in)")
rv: 2.125 (in)
